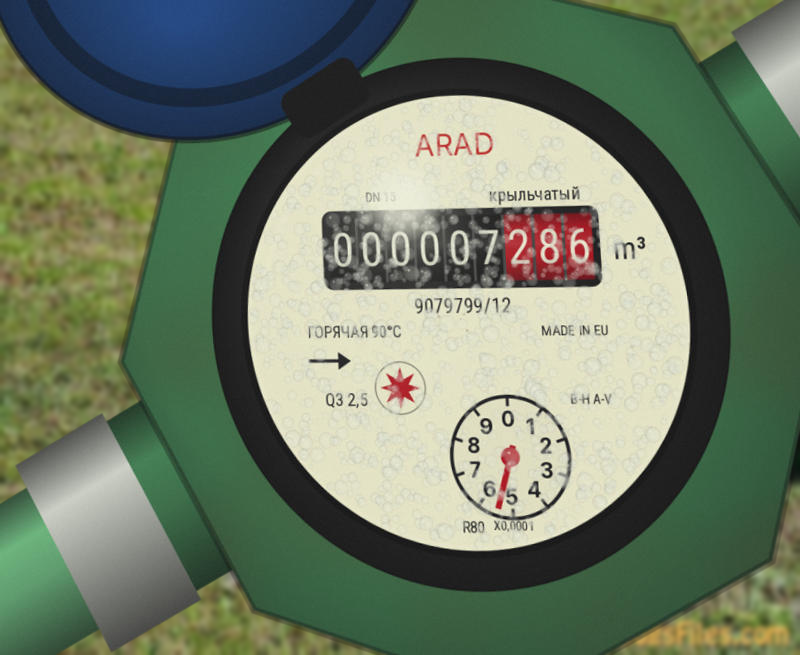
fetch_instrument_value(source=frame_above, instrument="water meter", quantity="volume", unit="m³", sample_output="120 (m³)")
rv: 7.2865 (m³)
